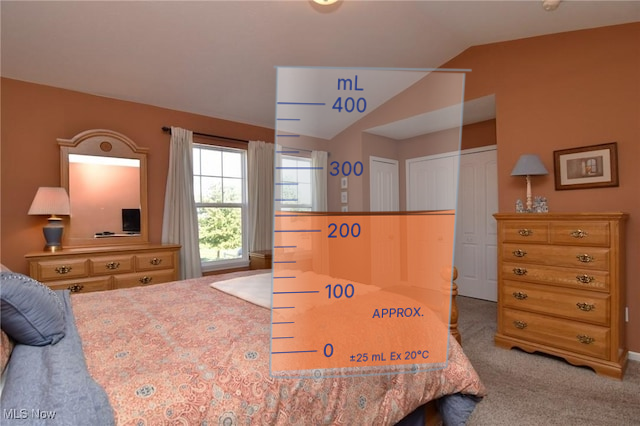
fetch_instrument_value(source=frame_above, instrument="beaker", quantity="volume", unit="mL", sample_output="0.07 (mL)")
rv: 225 (mL)
